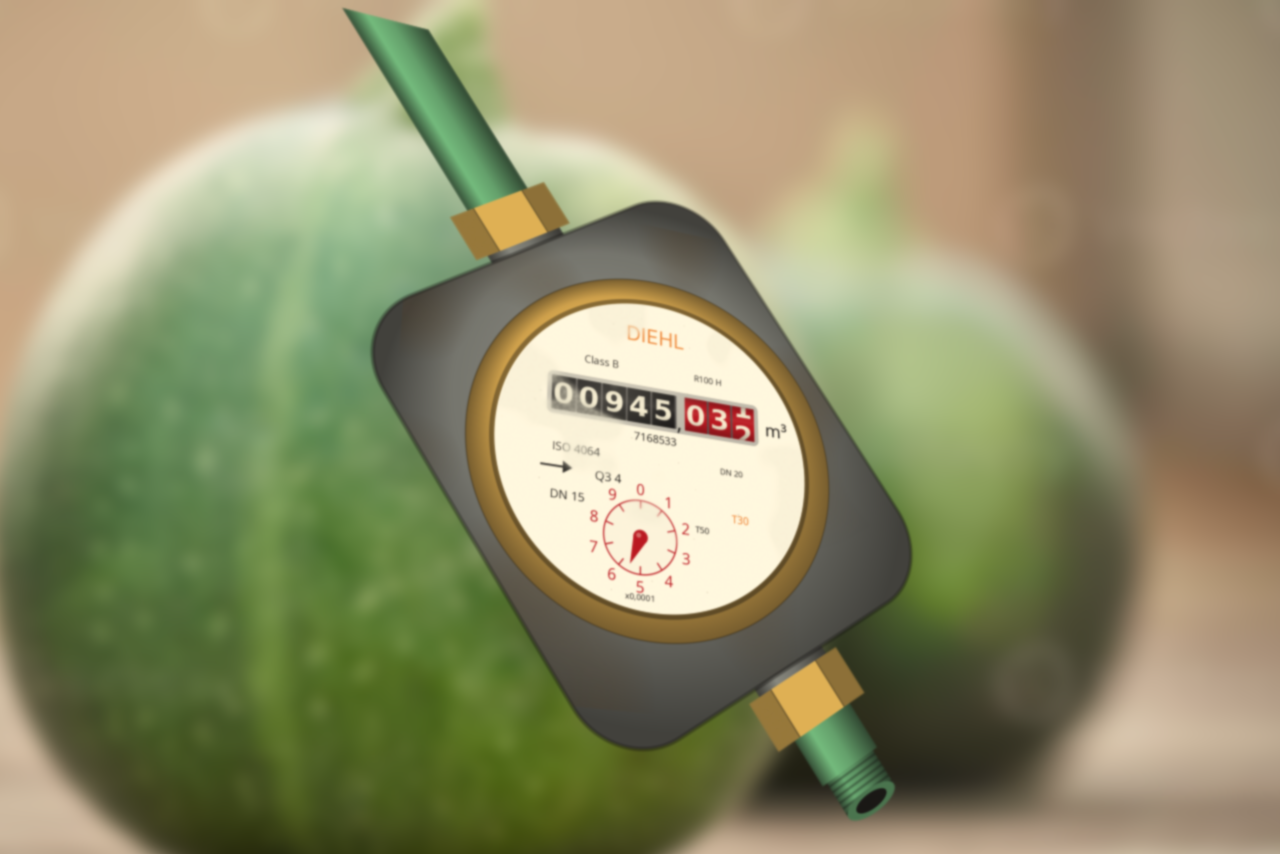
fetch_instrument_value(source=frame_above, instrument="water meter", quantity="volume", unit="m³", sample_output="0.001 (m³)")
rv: 945.0315 (m³)
